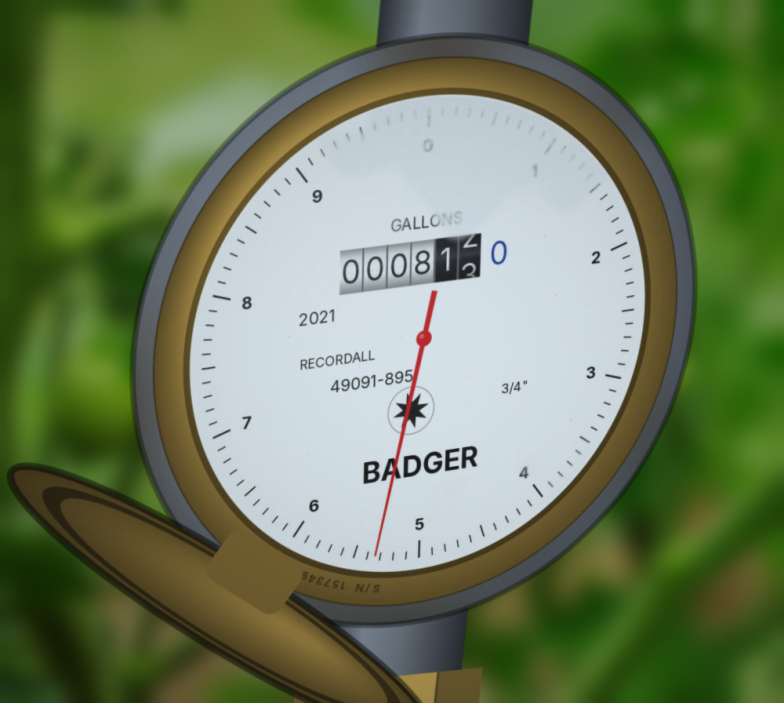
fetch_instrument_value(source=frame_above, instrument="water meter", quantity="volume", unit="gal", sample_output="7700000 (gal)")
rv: 8125.3 (gal)
